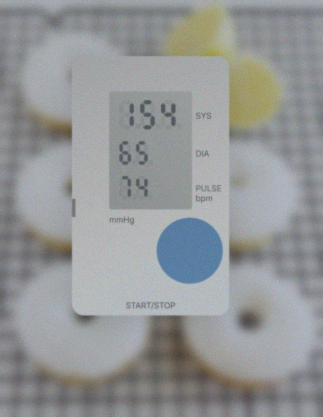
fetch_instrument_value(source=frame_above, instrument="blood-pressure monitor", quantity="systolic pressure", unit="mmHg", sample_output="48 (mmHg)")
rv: 154 (mmHg)
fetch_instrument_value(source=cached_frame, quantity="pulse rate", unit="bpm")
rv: 74 (bpm)
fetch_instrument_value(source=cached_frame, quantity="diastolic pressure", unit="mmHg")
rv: 65 (mmHg)
